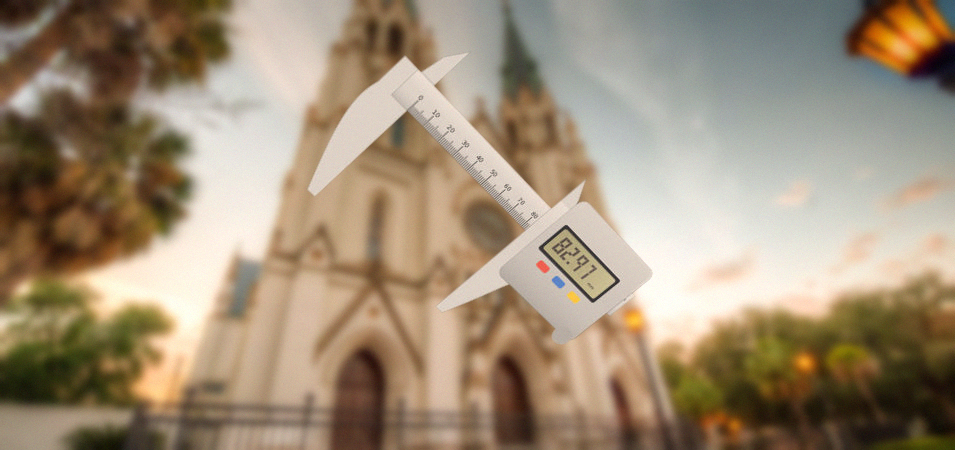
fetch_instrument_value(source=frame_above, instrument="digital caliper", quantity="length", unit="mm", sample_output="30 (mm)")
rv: 82.97 (mm)
